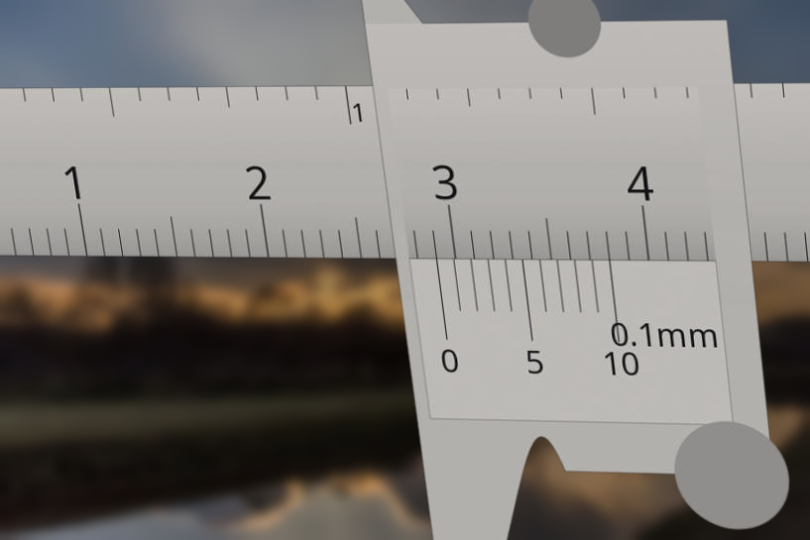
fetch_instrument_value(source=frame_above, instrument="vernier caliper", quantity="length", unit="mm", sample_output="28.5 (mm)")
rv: 29.0 (mm)
